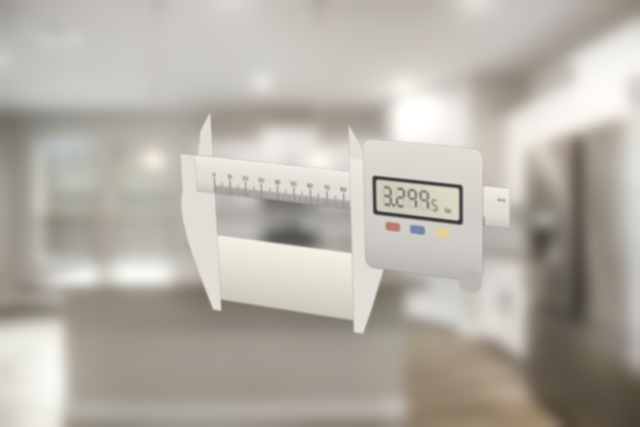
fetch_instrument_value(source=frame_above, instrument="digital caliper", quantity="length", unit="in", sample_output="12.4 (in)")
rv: 3.2995 (in)
